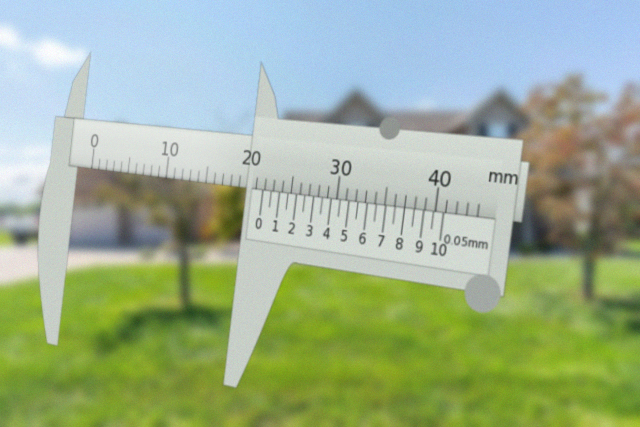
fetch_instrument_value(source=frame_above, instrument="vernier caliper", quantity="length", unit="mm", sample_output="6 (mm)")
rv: 21.8 (mm)
